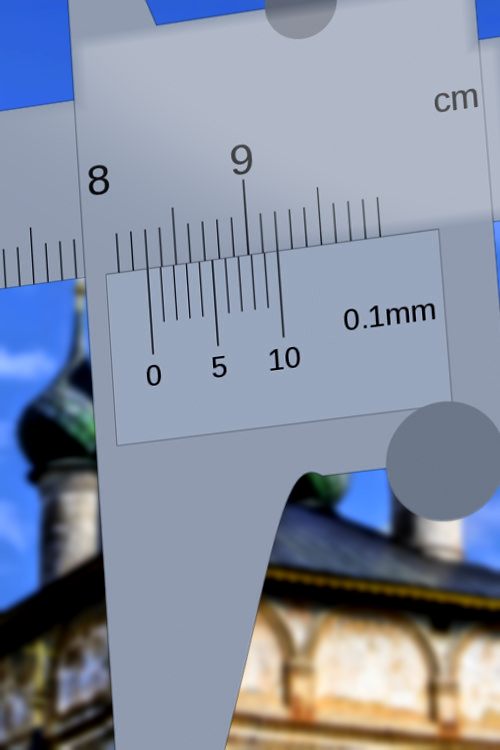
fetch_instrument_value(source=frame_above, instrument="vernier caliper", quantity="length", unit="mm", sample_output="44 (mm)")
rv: 83.0 (mm)
